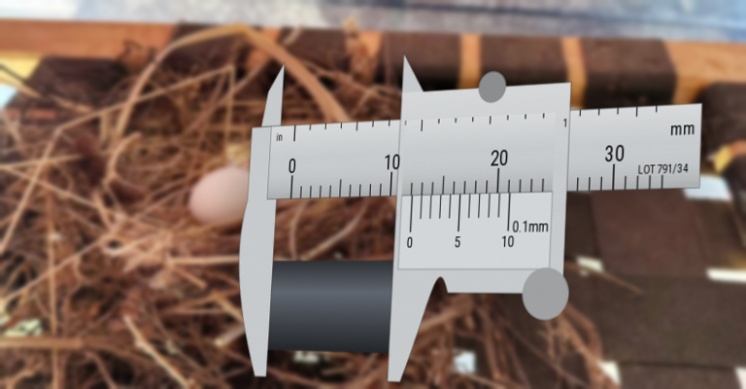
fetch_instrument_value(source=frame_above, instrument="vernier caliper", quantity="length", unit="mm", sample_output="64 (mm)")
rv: 12.1 (mm)
